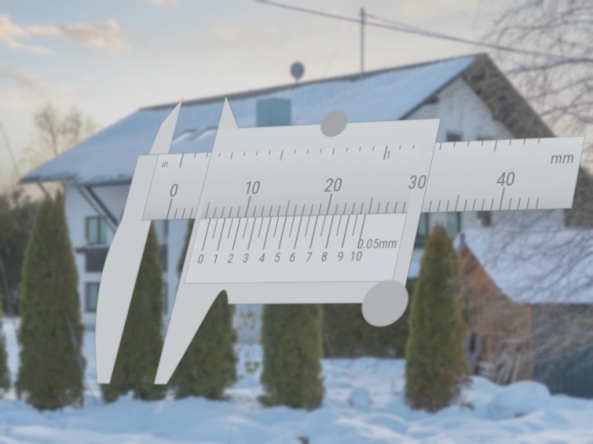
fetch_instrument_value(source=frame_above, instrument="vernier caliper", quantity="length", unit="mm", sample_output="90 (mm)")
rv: 5.6 (mm)
